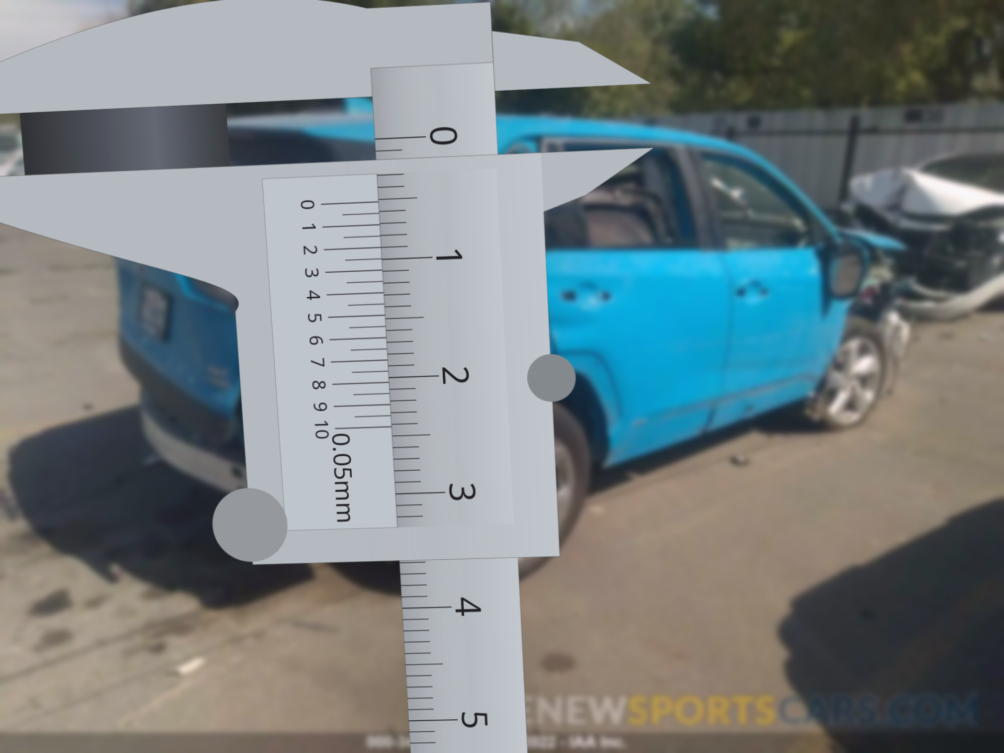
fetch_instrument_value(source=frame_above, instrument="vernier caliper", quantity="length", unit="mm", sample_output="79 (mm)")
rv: 5.2 (mm)
